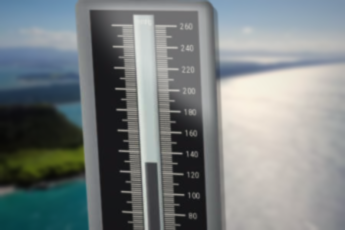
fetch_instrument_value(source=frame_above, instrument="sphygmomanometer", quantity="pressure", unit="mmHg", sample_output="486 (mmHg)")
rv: 130 (mmHg)
